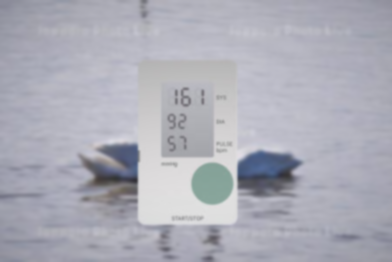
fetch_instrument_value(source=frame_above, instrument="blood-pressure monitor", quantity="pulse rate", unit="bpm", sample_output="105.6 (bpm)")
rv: 57 (bpm)
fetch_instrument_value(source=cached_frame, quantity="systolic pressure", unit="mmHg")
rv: 161 (mmHg)
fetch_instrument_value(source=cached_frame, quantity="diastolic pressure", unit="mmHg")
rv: 92 (mmHg)
